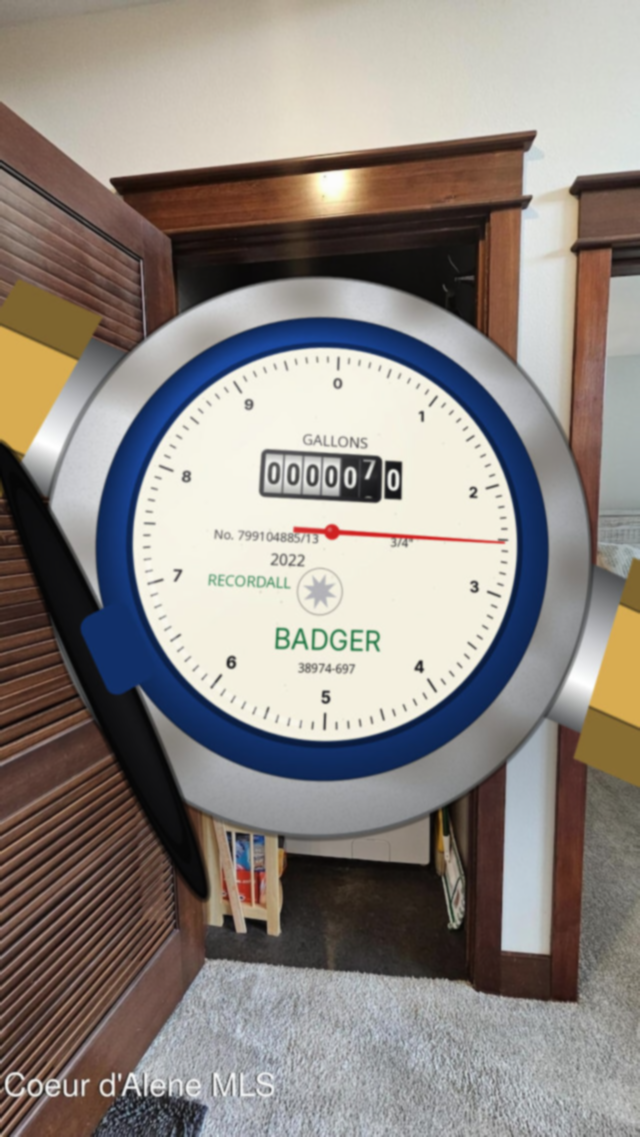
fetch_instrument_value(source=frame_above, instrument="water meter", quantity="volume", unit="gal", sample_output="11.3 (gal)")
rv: 72.5 (gal)
